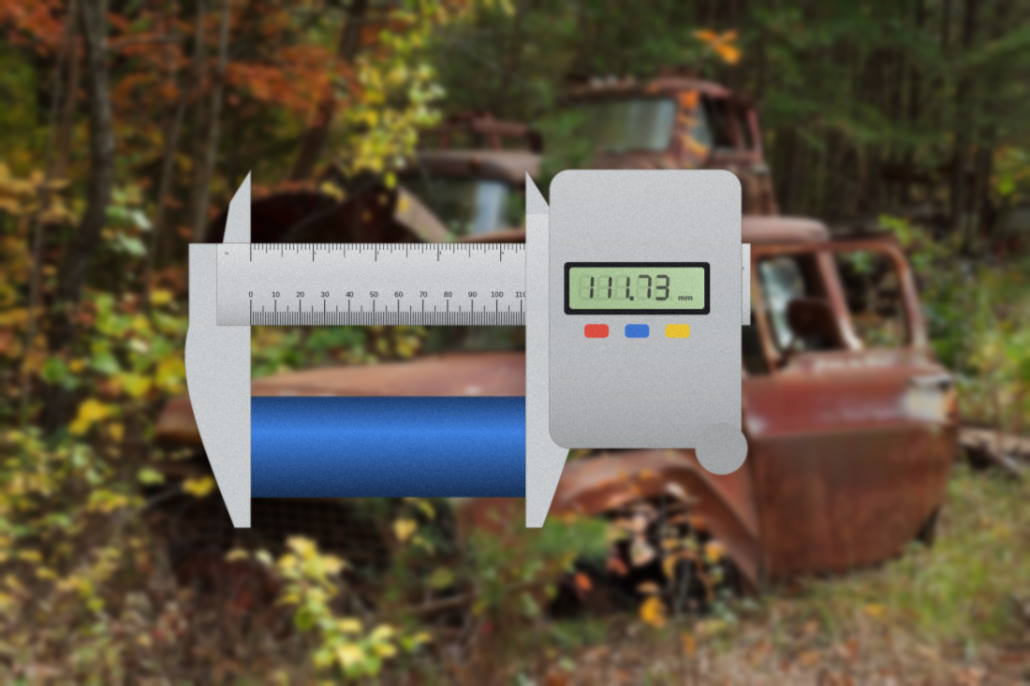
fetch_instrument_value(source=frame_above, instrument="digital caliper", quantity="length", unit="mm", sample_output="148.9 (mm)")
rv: 111.73 (mm)
